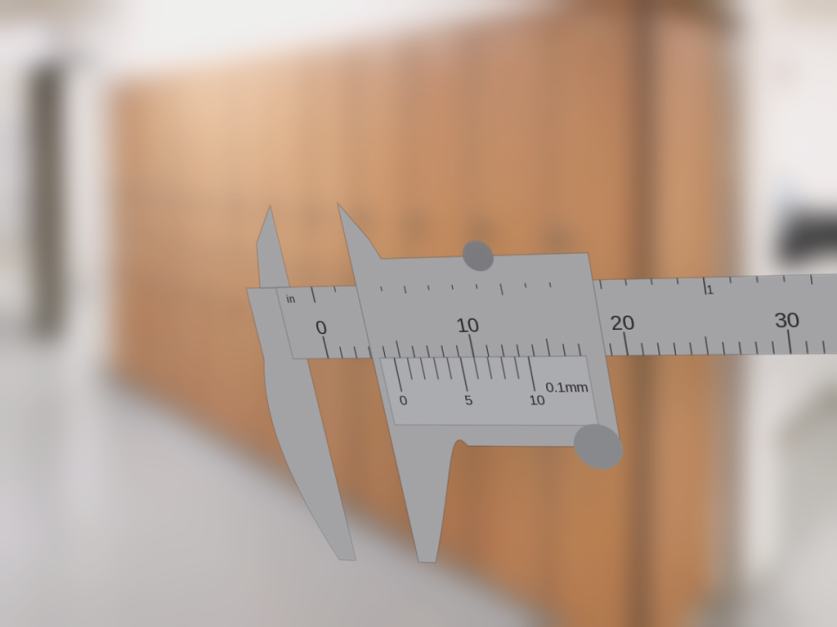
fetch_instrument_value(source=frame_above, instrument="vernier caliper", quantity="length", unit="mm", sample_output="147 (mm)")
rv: 4.6 (mm)
